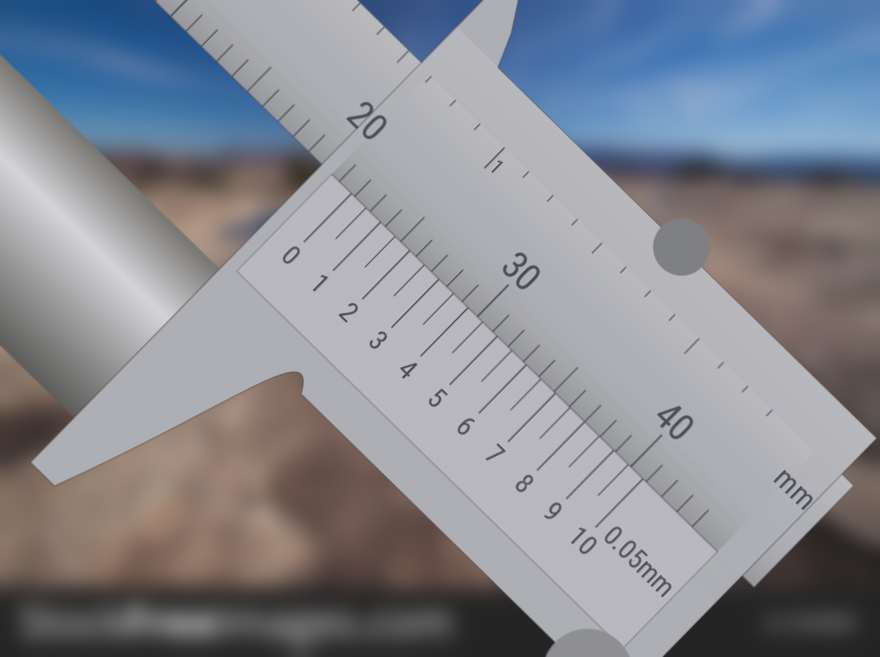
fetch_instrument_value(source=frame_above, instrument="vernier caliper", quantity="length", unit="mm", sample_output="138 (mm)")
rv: 21.8 (mm)
